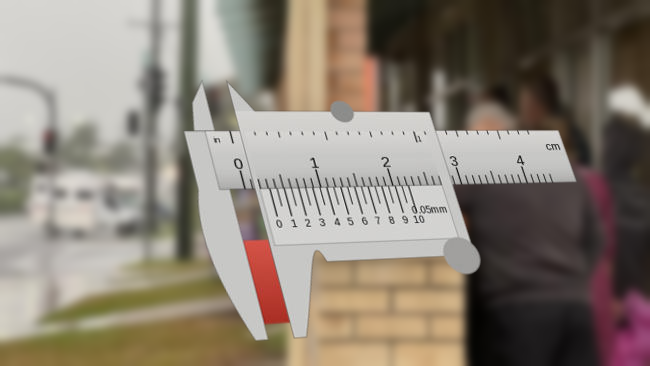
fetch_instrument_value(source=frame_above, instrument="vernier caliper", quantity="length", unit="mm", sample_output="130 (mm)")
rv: 3.2 (mm)
